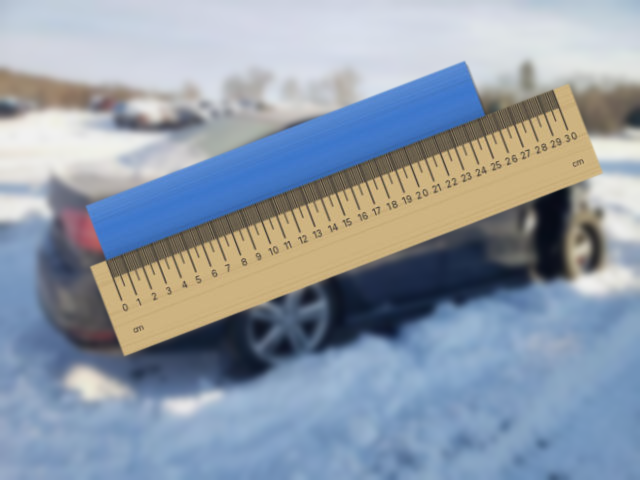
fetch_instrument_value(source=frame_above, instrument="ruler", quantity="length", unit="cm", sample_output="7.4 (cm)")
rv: 25.5 (cm)
